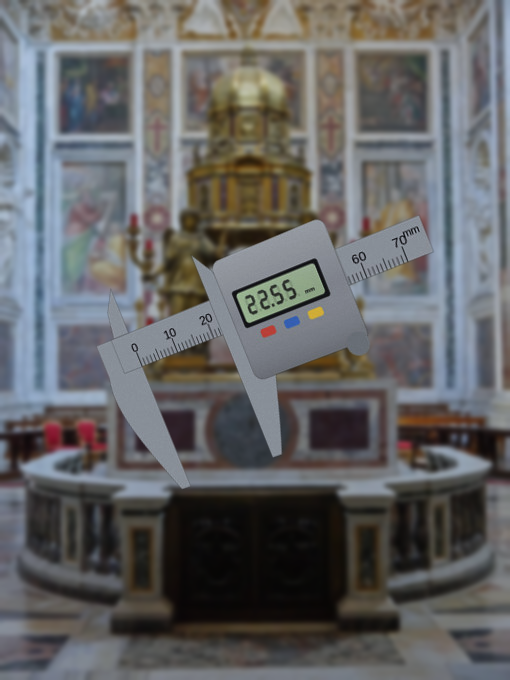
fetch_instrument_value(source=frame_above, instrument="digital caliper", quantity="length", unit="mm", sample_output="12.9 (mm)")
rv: 22.55 (mm)
